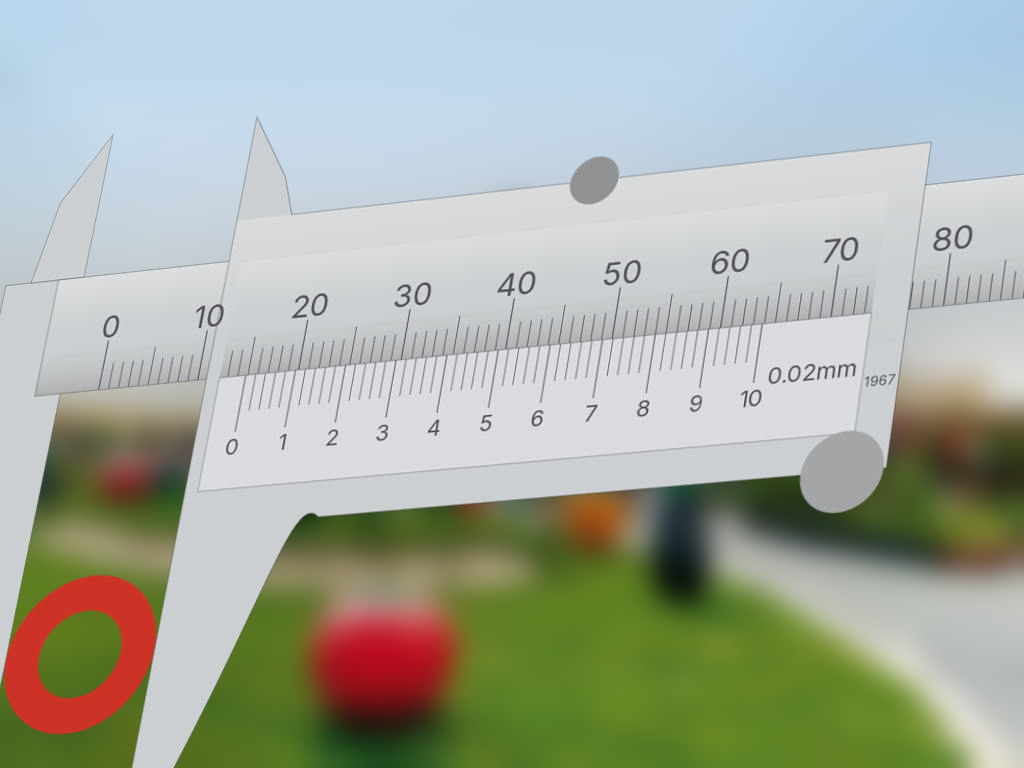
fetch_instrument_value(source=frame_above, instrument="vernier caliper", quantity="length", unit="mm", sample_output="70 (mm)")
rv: 14.8 (mm)
